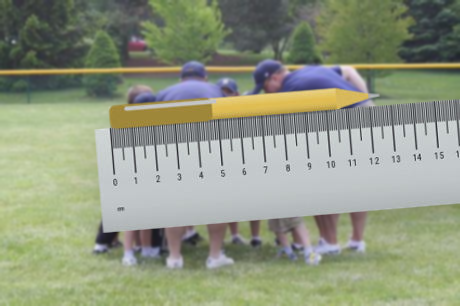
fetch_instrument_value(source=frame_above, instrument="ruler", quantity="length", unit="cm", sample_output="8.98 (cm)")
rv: 12.5 (cm)
